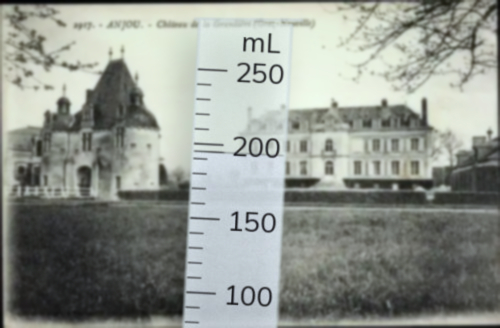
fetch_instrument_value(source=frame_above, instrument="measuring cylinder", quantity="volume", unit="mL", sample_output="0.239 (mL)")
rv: 195 (mL)
